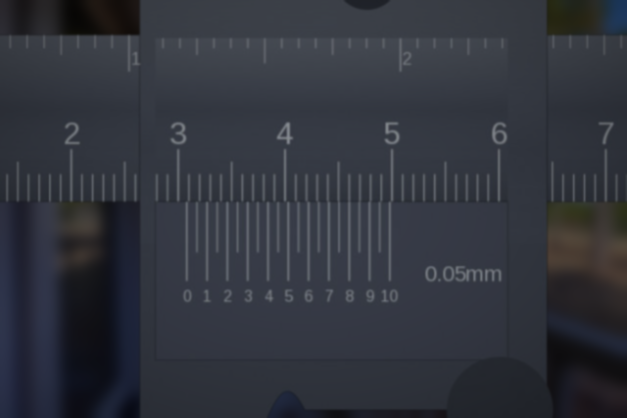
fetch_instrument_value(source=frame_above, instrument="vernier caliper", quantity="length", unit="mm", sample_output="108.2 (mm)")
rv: 30.8 (mm)
